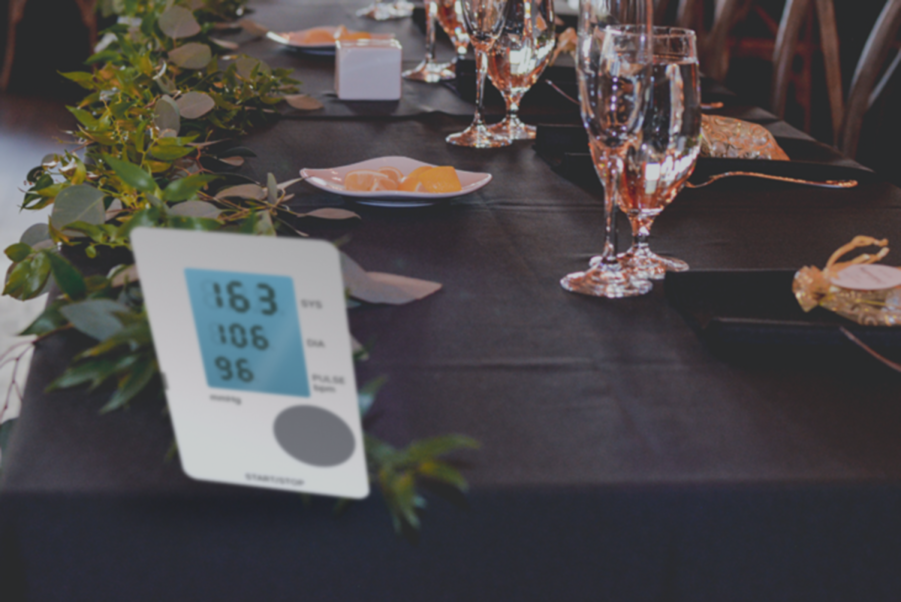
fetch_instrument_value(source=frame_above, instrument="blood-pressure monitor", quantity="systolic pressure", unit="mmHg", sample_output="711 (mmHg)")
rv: 163 (mmHg)
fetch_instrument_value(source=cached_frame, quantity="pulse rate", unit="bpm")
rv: 96 (bpm)
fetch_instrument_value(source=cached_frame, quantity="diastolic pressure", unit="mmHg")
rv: 106 (mmHg)
